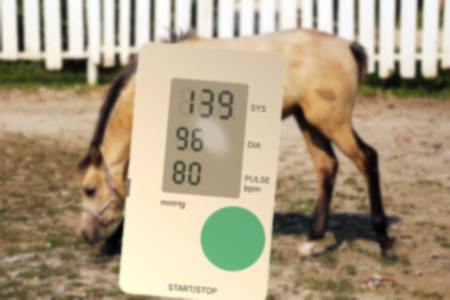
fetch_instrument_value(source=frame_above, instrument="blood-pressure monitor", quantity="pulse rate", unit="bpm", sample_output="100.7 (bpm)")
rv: 80 (bpm)
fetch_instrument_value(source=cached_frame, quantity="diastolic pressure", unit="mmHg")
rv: 96 (mmHg)
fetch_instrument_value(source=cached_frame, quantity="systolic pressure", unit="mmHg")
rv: 139 (mmHg)
